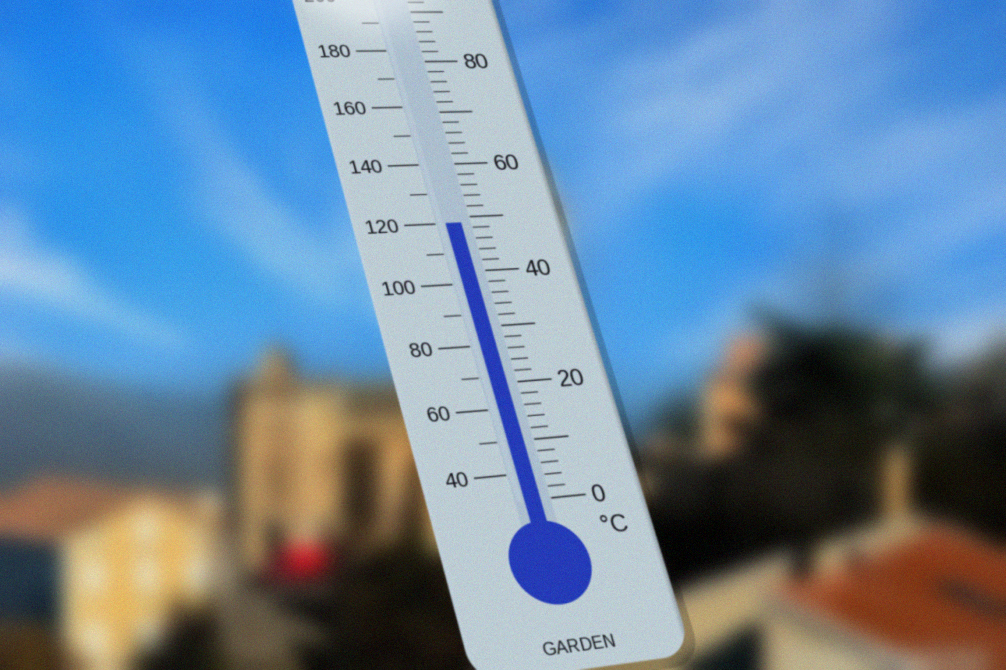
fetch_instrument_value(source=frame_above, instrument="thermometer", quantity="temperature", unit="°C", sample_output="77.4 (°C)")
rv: 49 (°C)
